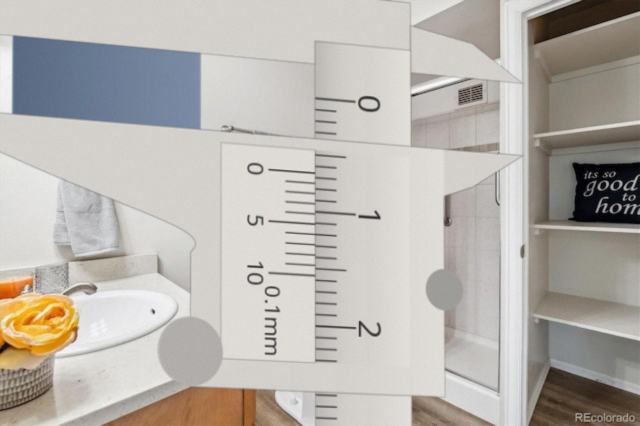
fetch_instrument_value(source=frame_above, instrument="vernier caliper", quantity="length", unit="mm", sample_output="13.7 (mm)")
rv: 6.6 (mm)
